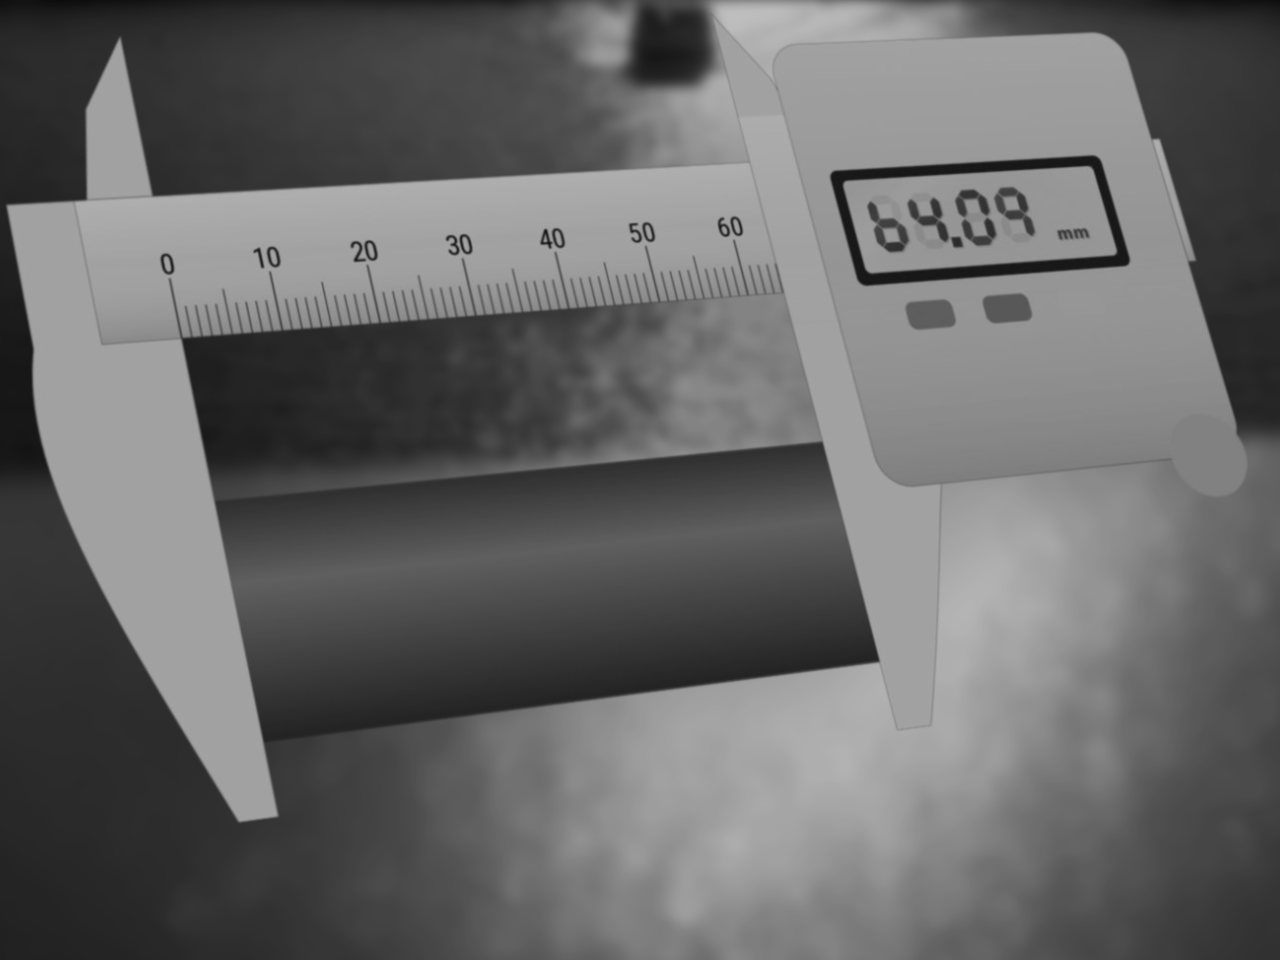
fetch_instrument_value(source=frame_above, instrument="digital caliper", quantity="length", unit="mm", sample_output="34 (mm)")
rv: 64.09 (mm)
